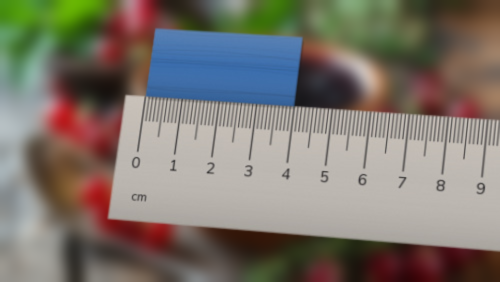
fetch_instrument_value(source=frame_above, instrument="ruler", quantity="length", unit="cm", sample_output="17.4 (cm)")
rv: 4 (cm)
